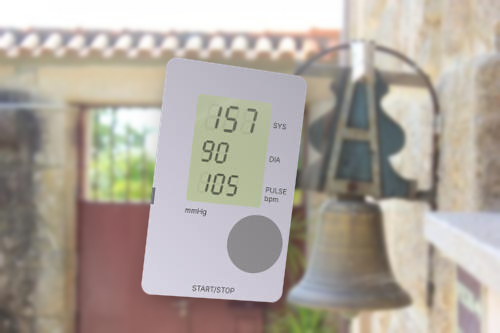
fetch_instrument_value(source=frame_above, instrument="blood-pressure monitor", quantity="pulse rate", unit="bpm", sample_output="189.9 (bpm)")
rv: 105 (bpm)
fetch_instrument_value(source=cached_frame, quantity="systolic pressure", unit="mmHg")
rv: 157 (mmHg)
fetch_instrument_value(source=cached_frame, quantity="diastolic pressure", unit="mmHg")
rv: 90 (mmHg)
